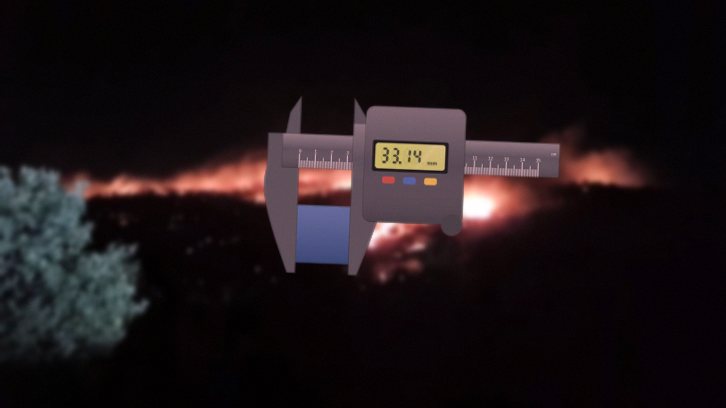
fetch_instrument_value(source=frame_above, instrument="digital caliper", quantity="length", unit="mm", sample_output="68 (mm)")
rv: 33.14 (mm)
